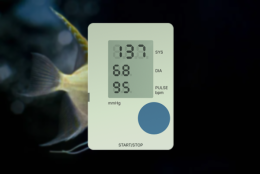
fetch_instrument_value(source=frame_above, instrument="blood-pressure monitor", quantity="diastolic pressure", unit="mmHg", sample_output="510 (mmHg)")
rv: 68 (mmHg)
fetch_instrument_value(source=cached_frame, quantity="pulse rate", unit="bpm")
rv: 95 (bpm)
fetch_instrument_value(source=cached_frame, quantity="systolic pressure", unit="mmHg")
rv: 137 (mmHg)
